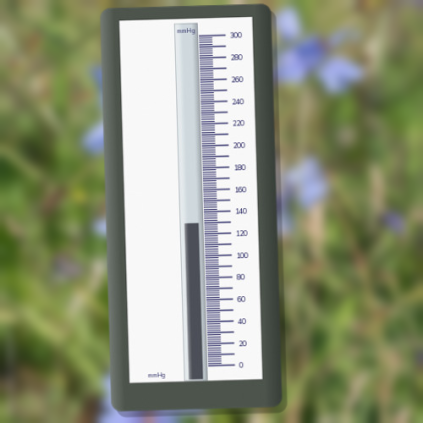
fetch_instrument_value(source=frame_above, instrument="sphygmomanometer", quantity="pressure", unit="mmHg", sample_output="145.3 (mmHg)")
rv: 130 (mmHg)
